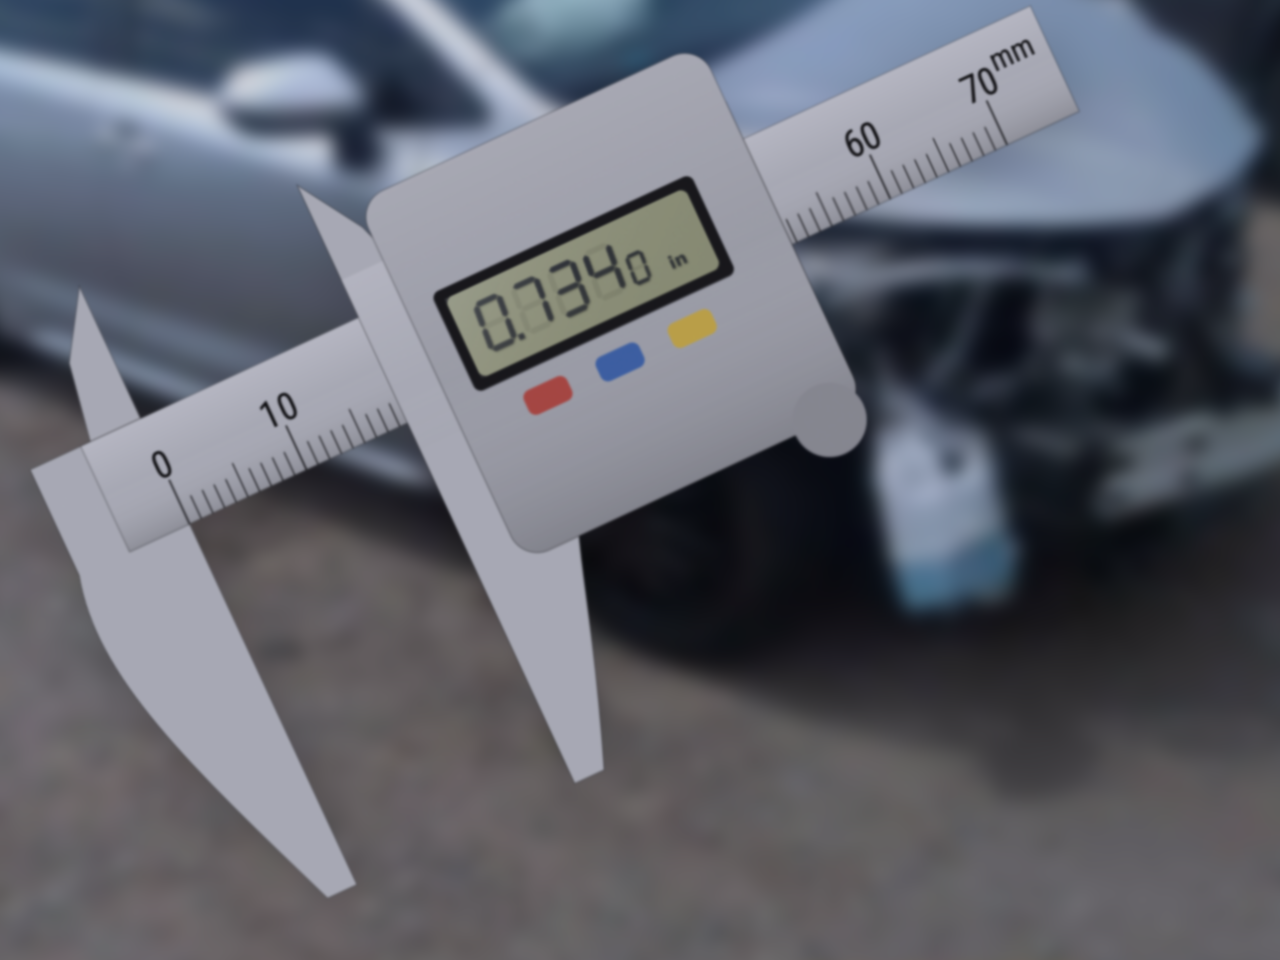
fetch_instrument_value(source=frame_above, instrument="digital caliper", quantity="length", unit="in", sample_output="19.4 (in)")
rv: 0.7340 (in)
